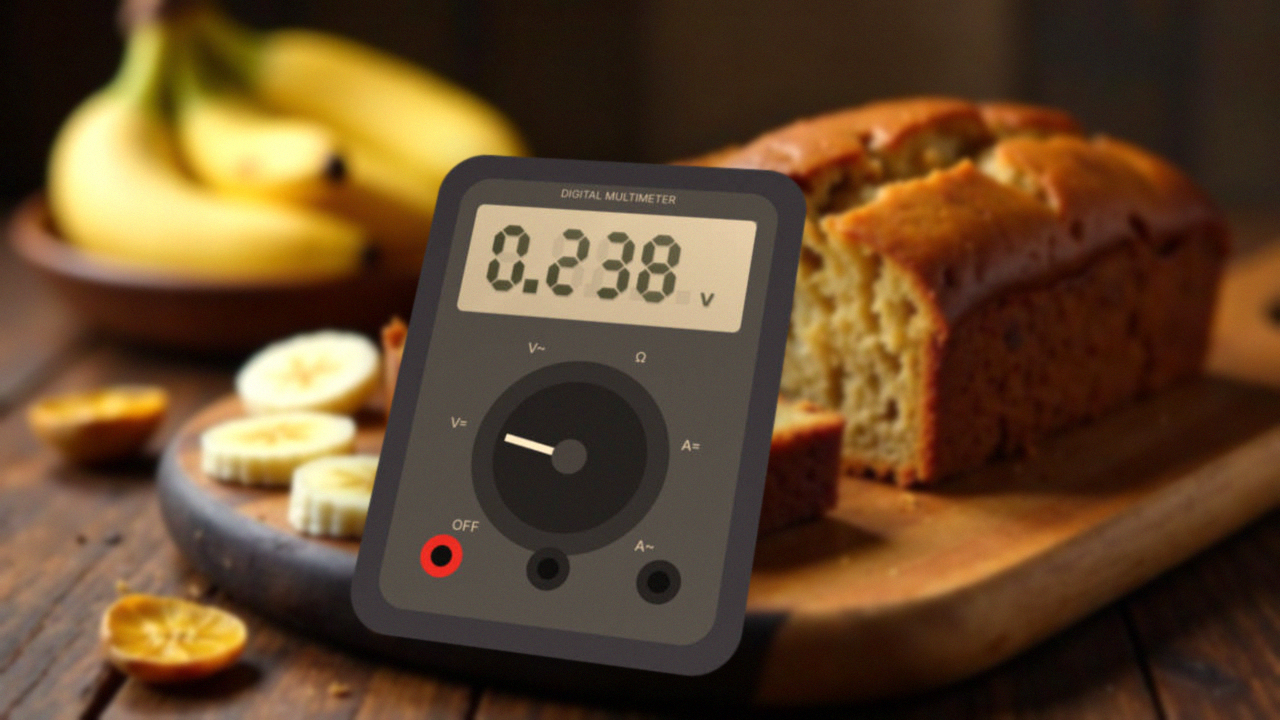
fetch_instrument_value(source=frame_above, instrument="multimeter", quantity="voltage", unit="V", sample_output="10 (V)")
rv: 0.238 (V)
